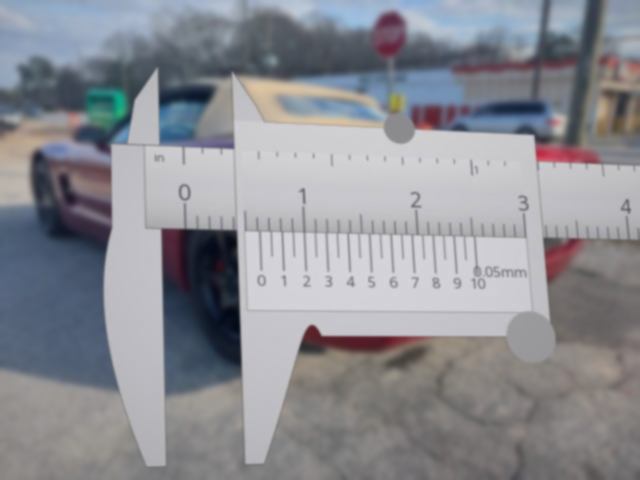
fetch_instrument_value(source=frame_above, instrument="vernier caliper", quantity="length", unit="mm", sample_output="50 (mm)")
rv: 6.2 (mm)
